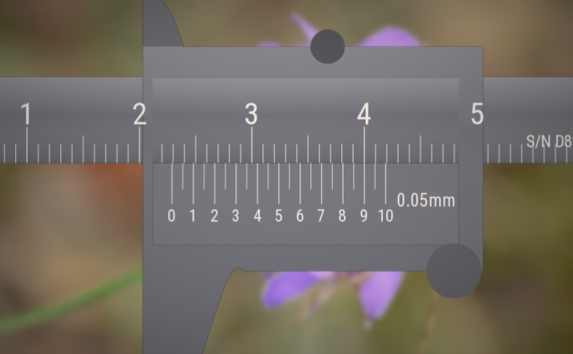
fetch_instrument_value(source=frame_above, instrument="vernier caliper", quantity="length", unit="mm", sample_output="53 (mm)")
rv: 22.9 (mm)
